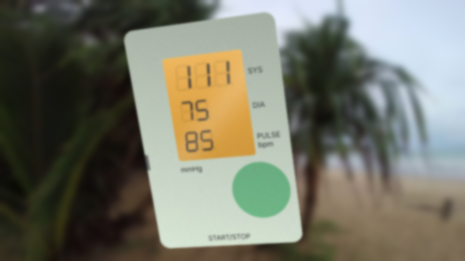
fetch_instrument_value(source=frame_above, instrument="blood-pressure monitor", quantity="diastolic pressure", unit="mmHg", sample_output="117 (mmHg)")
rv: 75 (mmHg)
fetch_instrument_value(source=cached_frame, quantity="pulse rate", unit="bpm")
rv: 85 (bpm)
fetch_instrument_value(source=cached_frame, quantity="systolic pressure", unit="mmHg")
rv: 111 (mmHg)
